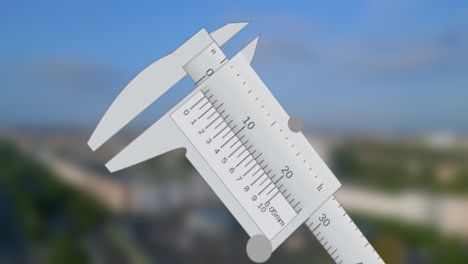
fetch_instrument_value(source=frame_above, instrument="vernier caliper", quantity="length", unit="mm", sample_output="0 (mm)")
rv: 2.4 (mm)
